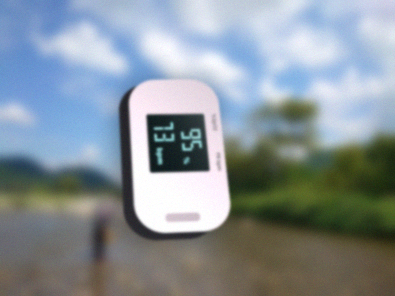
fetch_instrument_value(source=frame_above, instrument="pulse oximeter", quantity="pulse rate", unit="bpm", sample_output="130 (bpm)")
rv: 73 (bpm)
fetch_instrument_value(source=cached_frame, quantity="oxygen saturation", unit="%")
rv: 95 (%)
